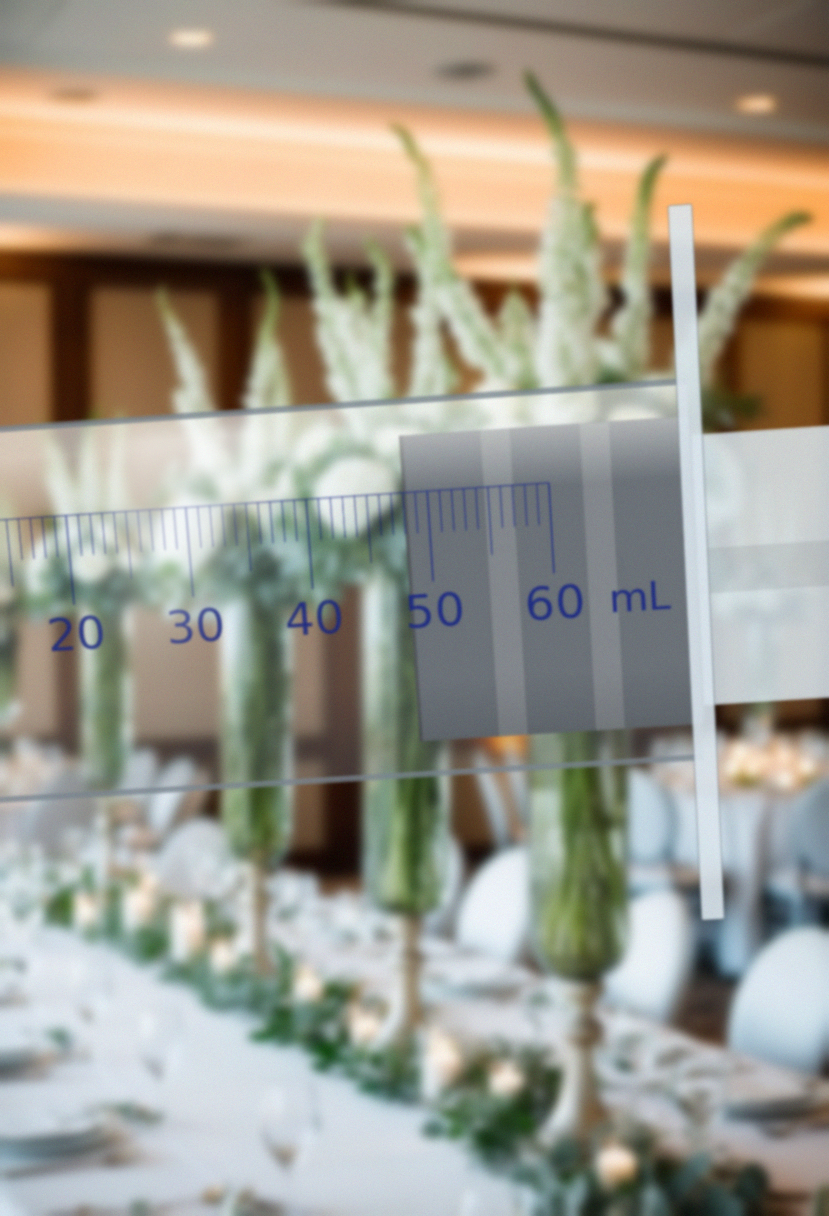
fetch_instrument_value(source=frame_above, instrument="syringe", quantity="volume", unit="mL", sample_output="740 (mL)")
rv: 48 (mL)
